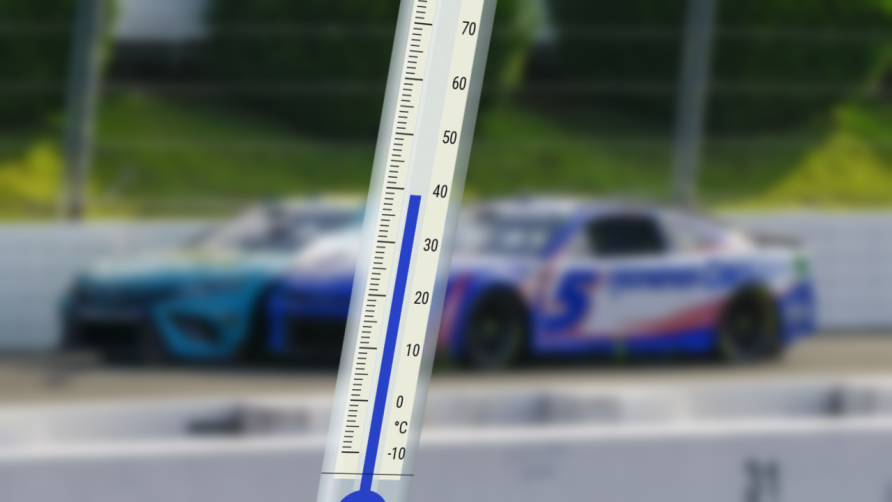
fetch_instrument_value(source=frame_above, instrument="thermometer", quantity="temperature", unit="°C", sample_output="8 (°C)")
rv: 39 (°C)
